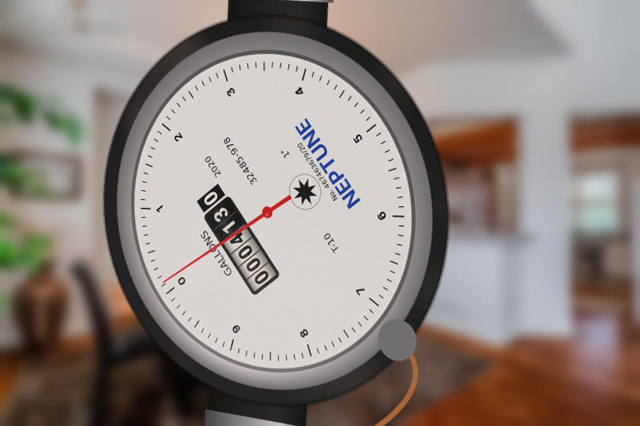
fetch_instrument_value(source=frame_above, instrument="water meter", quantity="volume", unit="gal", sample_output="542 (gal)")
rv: 4130.1 (gal)
